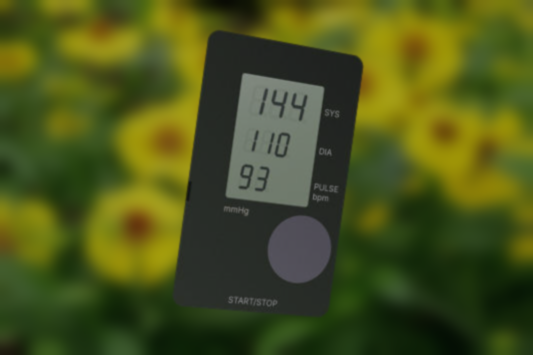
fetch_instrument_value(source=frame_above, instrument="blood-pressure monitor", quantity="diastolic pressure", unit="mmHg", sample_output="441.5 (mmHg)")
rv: 110 (mmHg)
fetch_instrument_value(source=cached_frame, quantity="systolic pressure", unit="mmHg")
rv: 144 (mmHg)
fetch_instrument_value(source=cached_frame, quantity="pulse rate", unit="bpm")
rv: 93 (bpm)
